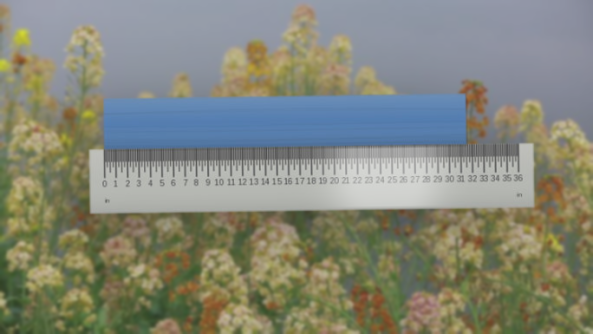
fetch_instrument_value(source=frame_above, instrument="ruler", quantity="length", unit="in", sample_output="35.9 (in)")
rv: 31.5 (in)
